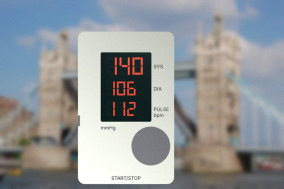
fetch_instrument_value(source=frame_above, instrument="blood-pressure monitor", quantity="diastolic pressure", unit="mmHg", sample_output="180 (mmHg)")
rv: 106 (mmHg)
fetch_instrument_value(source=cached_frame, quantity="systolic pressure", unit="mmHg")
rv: 140 (mmHg)
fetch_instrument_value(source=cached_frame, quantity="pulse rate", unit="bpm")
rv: 112 (bpm)
